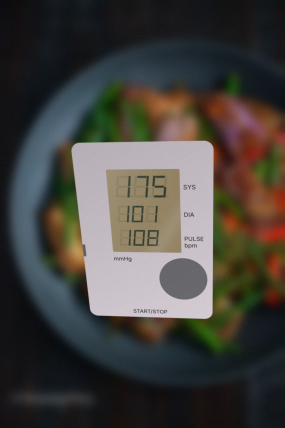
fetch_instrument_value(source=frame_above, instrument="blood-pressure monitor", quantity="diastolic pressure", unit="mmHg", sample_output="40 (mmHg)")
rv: 101 (mmHg)
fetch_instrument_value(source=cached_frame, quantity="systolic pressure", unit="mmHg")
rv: 175 (mmHg)
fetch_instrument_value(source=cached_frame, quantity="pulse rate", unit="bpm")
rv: 108 (bpm)
